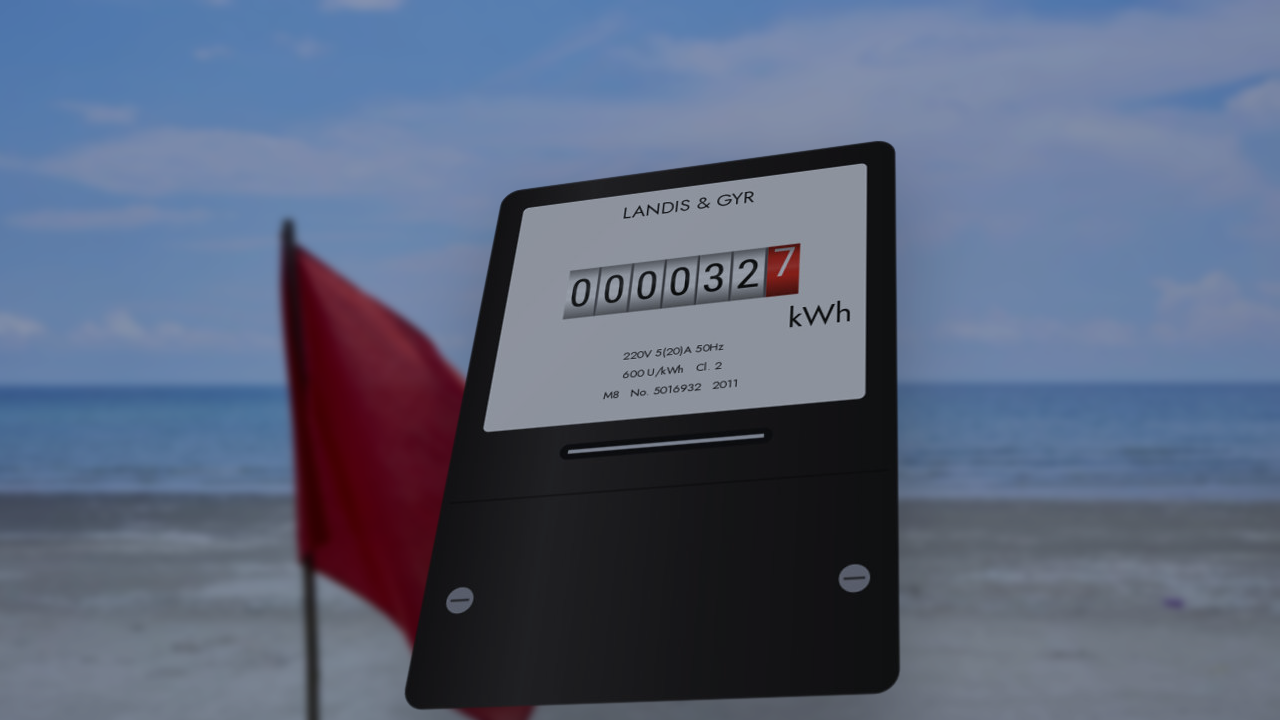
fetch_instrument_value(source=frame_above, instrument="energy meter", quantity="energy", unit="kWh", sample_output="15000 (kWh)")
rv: 32.7 (kWh)
